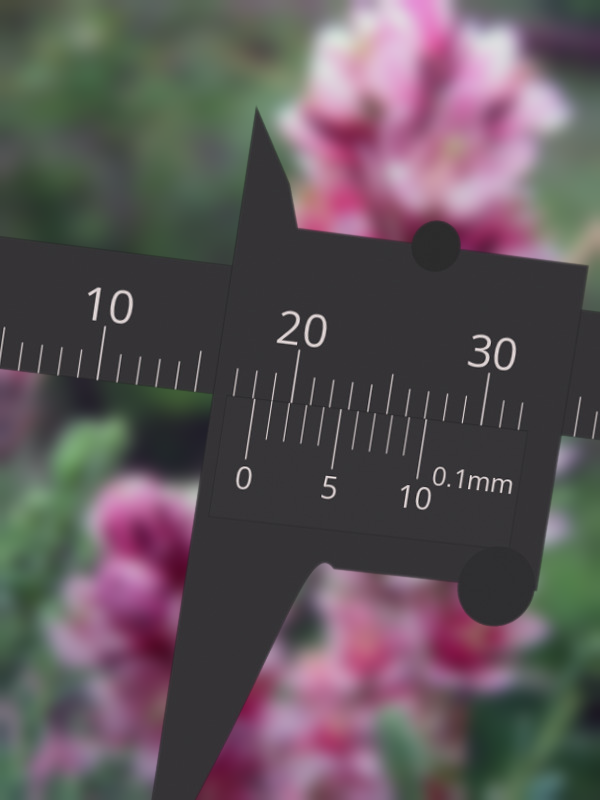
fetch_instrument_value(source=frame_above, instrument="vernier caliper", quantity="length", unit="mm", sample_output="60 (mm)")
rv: 18.1 (mm)
